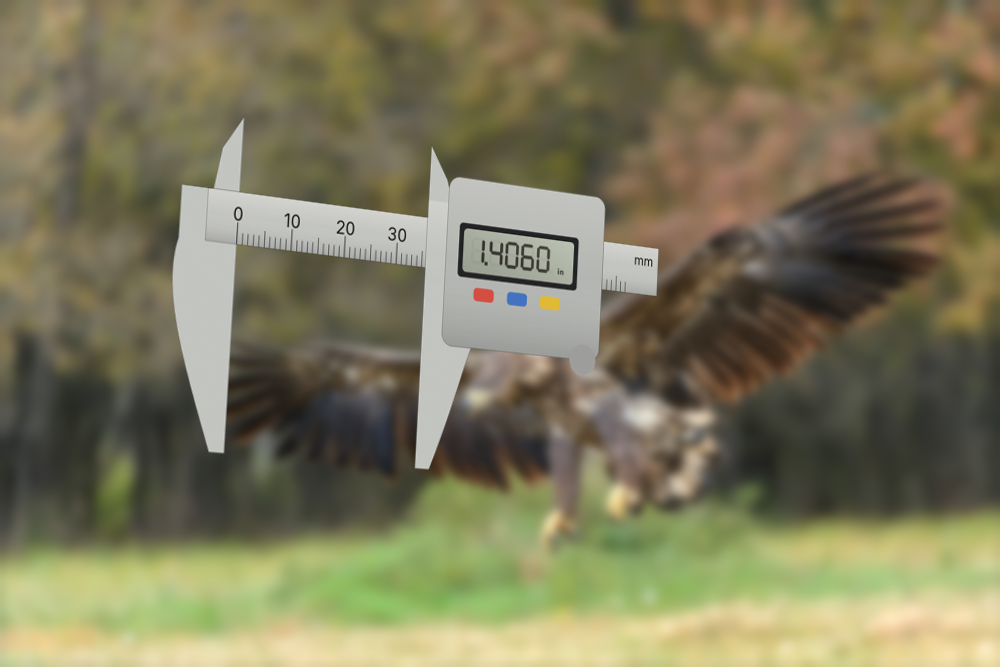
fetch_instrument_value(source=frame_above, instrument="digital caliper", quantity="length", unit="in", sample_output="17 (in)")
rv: 1.4060 (in)
